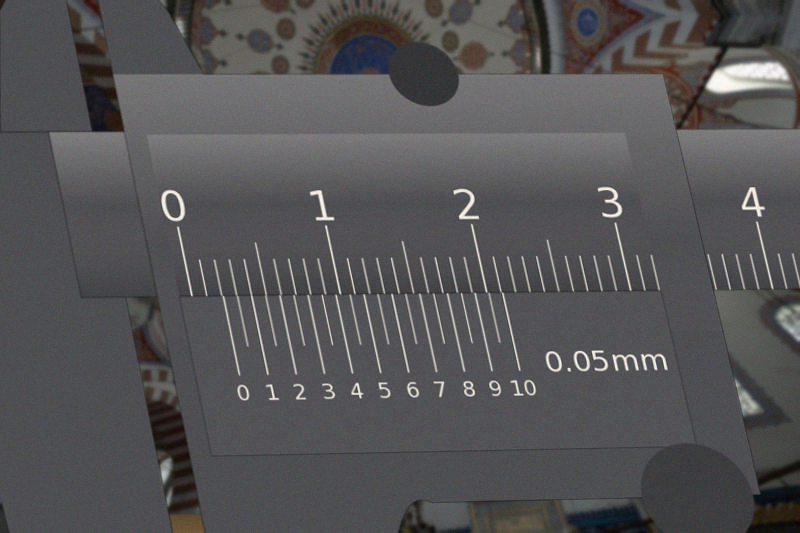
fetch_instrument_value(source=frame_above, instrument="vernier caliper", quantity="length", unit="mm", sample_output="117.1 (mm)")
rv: 2.1 (mm)
